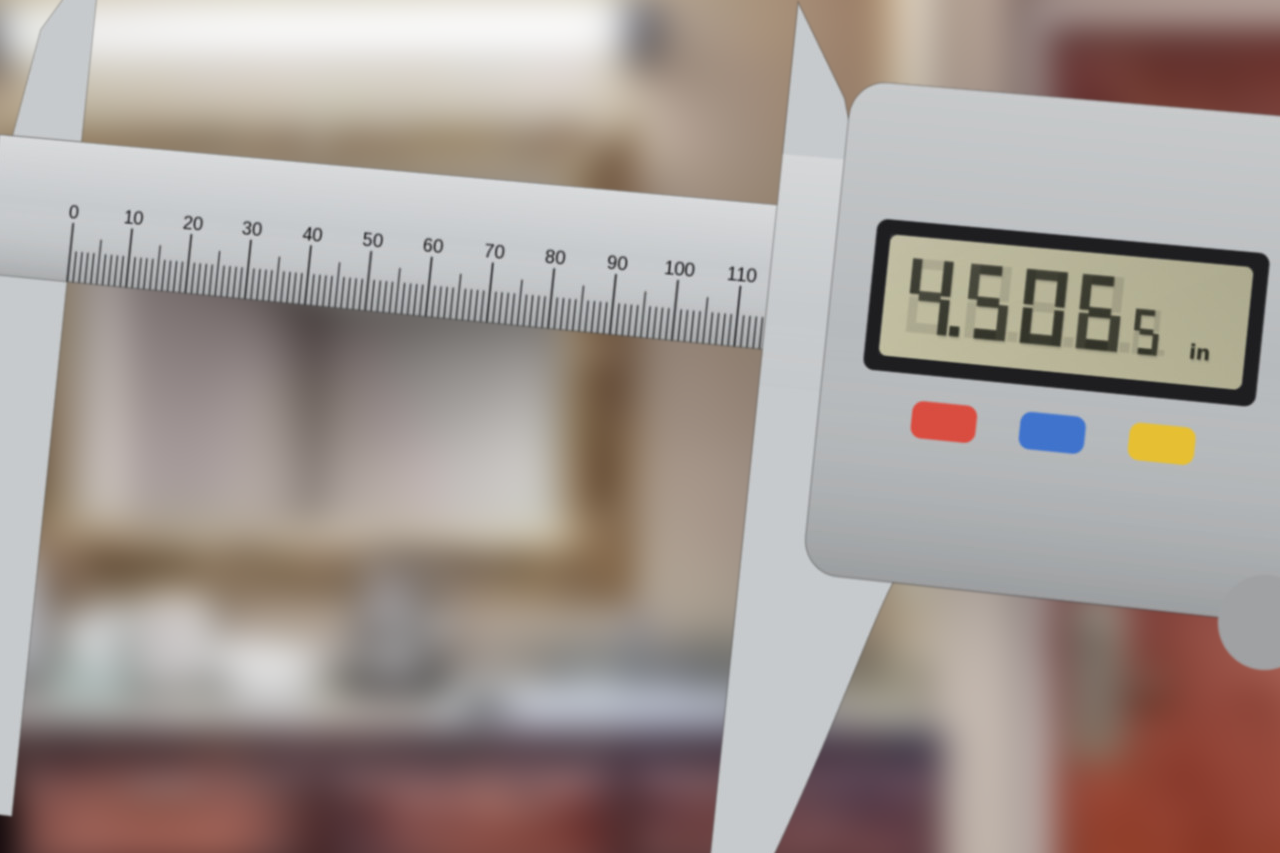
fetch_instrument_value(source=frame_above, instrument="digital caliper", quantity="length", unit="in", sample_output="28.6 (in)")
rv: 4.5065 (in)
